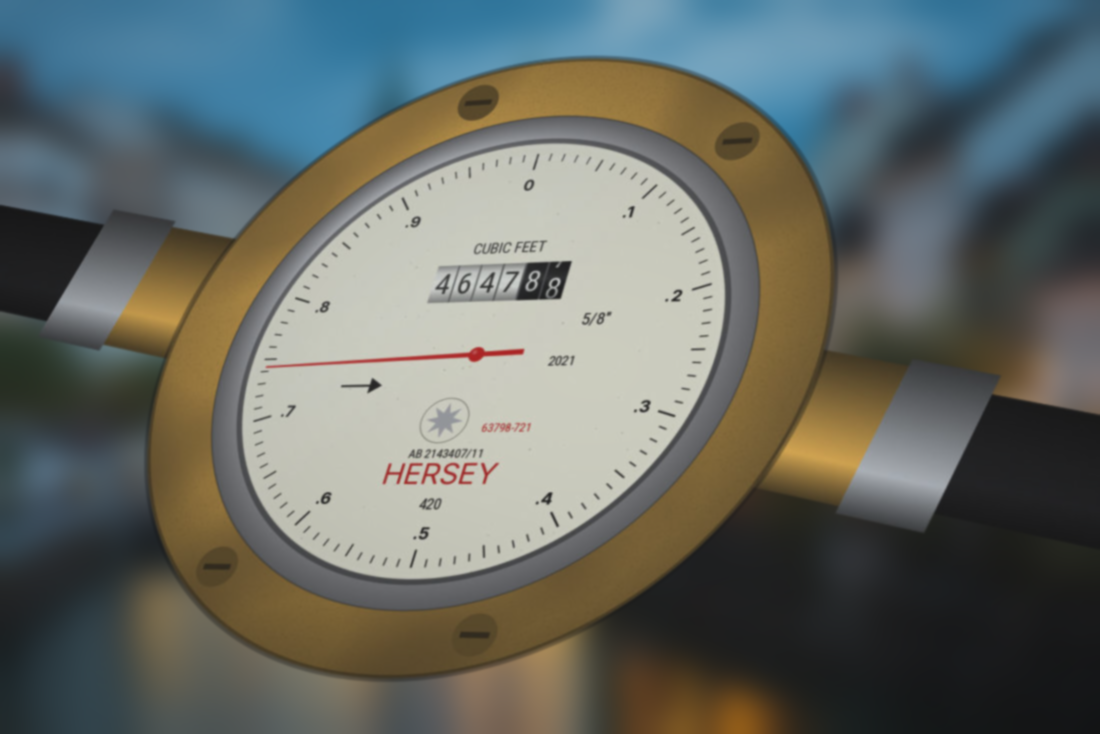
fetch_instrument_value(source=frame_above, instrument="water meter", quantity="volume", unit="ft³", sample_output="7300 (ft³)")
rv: 464787.74 (ft³)
